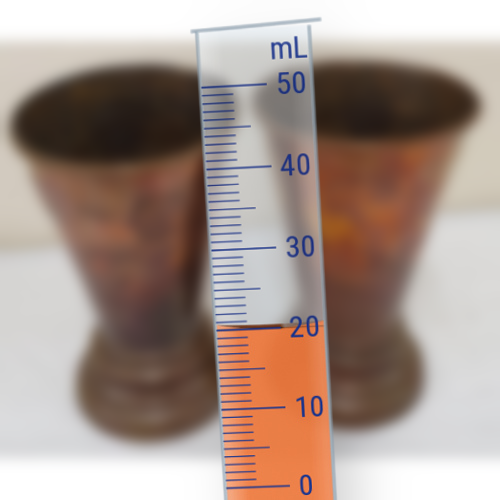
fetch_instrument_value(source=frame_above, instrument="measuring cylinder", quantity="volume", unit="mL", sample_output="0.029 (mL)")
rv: 20 (mL)
